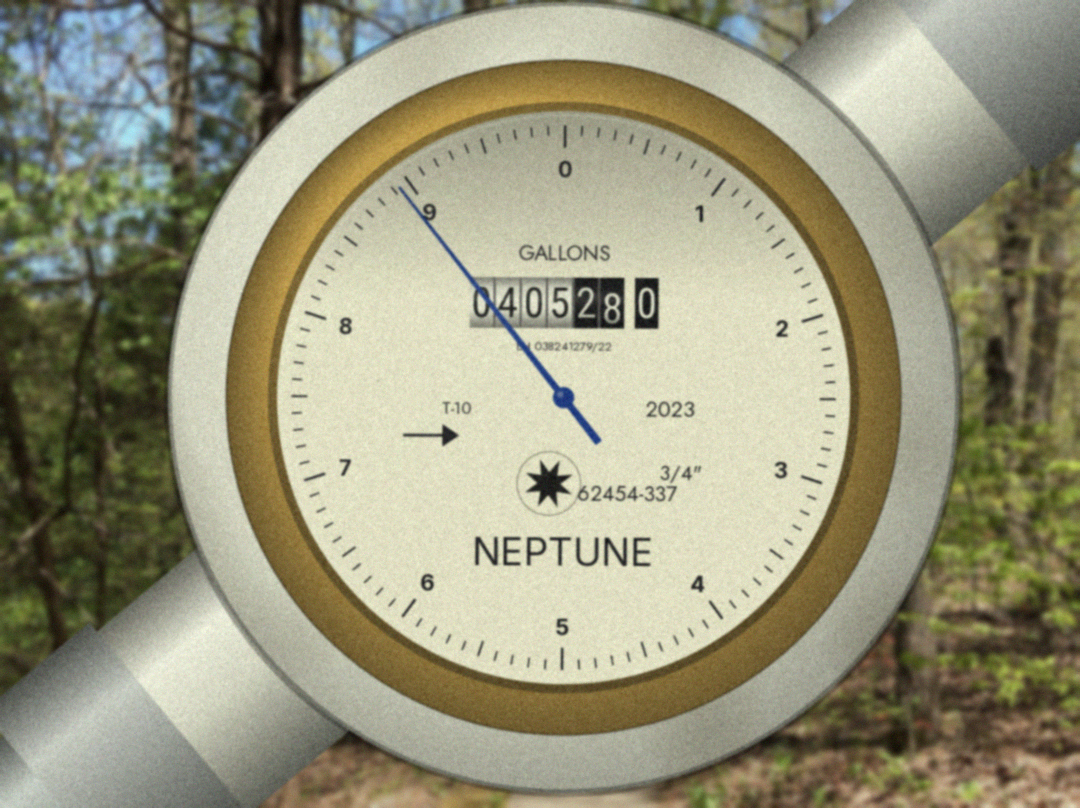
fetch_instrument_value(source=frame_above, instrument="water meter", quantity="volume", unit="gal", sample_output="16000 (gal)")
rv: 405278.9 (gal)
